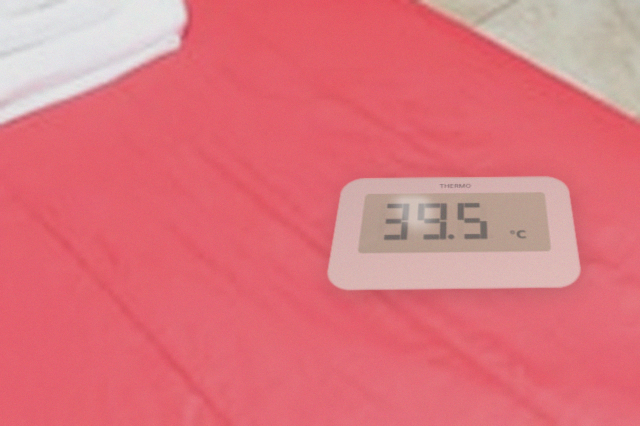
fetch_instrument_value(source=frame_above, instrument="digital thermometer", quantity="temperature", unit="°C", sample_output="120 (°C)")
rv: 39.5 (°C)
